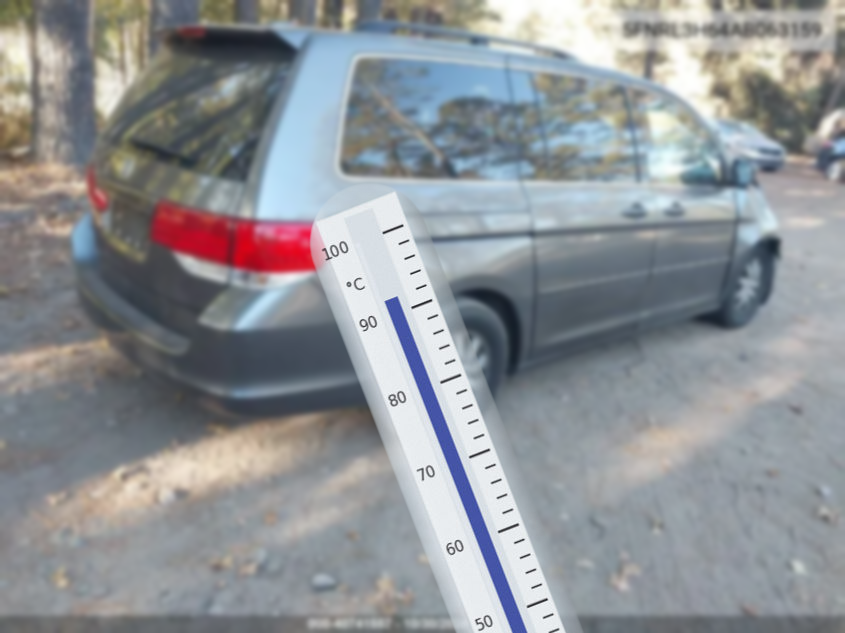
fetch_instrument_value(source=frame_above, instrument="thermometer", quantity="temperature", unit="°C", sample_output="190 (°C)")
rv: 92 (°C)
